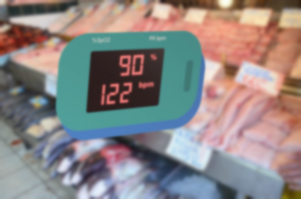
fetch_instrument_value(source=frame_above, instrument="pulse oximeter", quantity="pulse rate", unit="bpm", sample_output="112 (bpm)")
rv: 122 (bpm)
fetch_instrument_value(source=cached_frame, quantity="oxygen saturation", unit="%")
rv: 90 (%)
